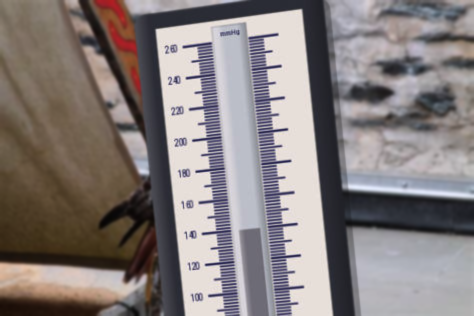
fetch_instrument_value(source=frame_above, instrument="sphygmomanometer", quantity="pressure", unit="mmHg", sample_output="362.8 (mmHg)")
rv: 140 (mmHg)
